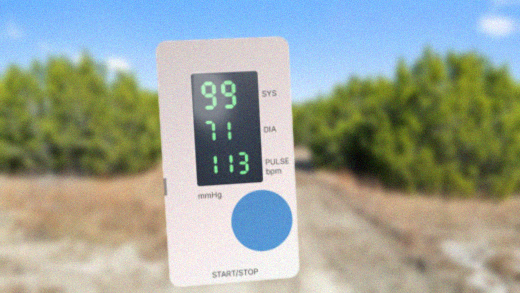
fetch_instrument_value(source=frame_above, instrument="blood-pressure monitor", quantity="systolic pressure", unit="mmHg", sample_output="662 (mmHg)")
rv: 99 (mmHg)
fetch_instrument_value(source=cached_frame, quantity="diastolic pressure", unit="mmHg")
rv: 71 (mmHg)
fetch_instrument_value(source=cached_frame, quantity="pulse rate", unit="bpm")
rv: 113 (bpm)
